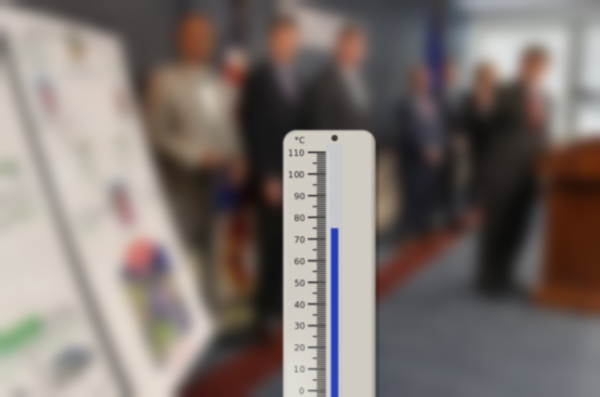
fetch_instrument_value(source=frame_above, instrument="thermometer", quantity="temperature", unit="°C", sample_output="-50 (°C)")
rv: 75 (°C)
